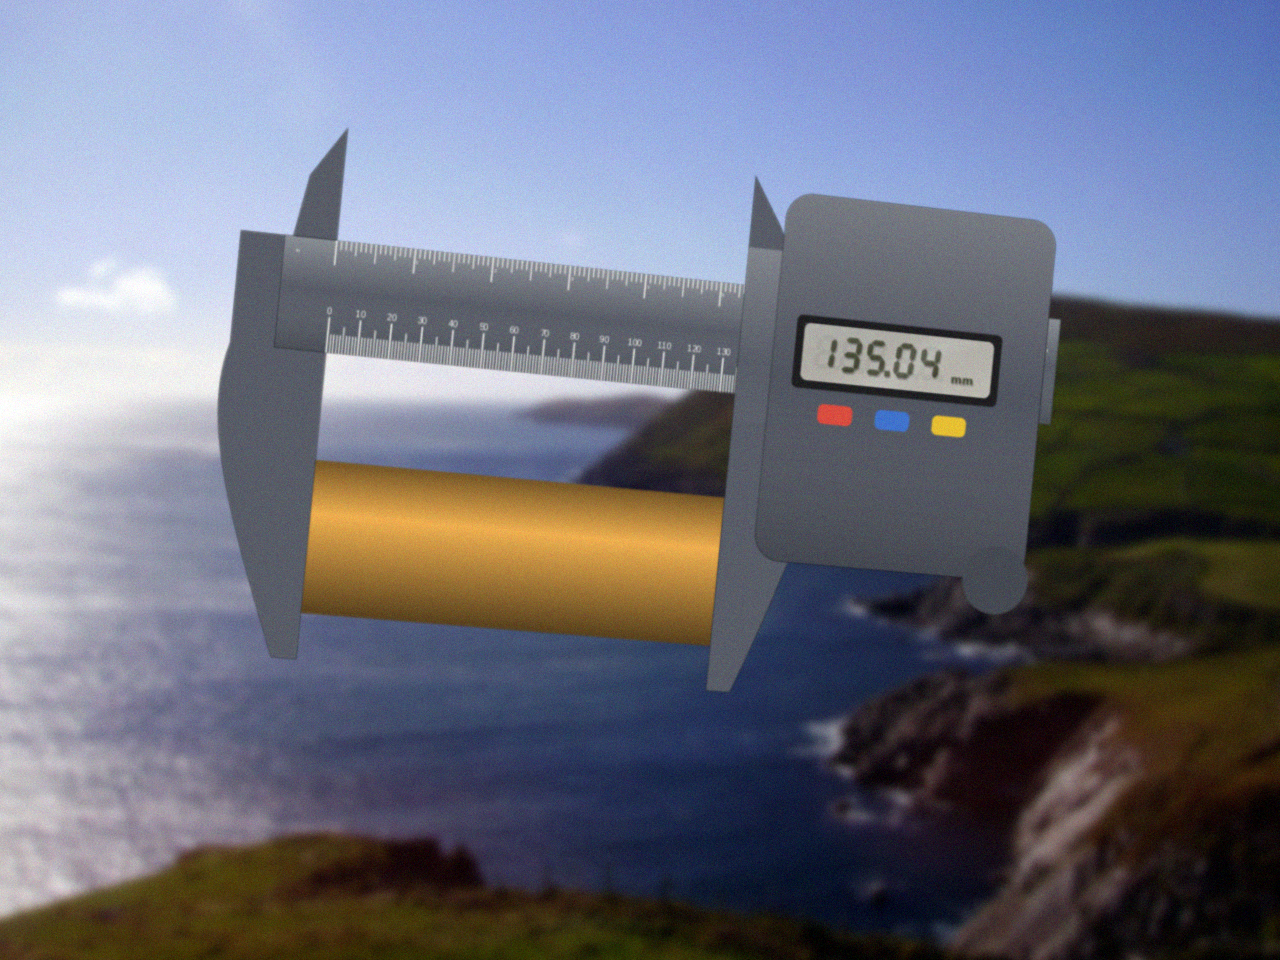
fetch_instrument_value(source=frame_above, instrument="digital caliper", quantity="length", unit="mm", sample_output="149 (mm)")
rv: 135.04 (mm)
